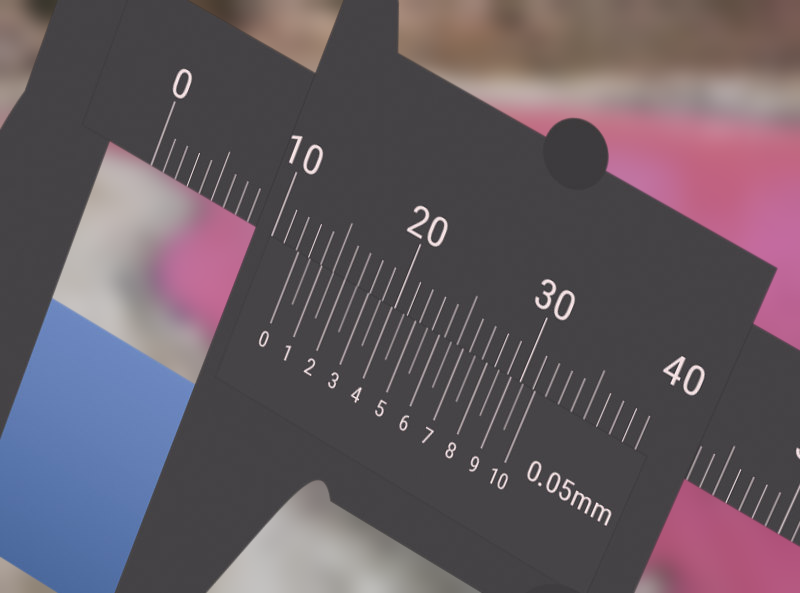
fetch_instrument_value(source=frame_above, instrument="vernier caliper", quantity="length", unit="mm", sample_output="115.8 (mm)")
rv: 12.2 (mm)
